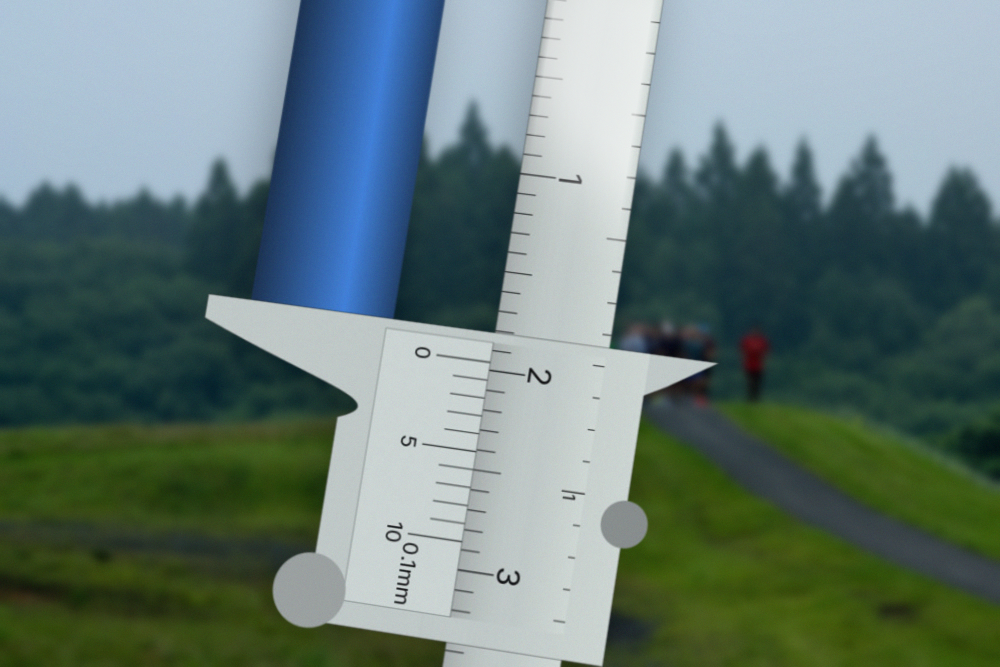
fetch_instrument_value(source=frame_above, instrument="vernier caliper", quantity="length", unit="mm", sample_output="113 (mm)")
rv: 19.6 (mm)
